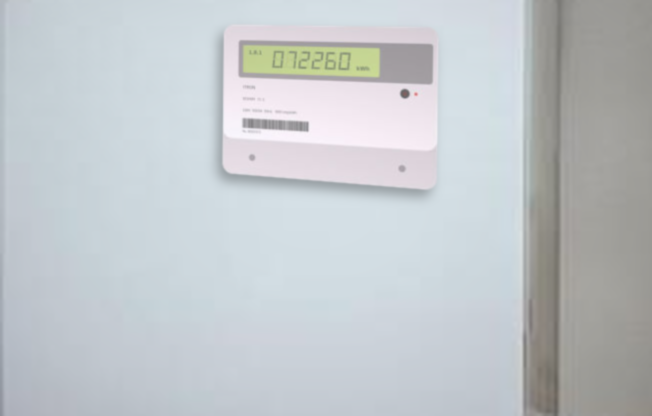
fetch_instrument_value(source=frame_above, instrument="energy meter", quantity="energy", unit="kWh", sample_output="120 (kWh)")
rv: 72260 (kWh)
